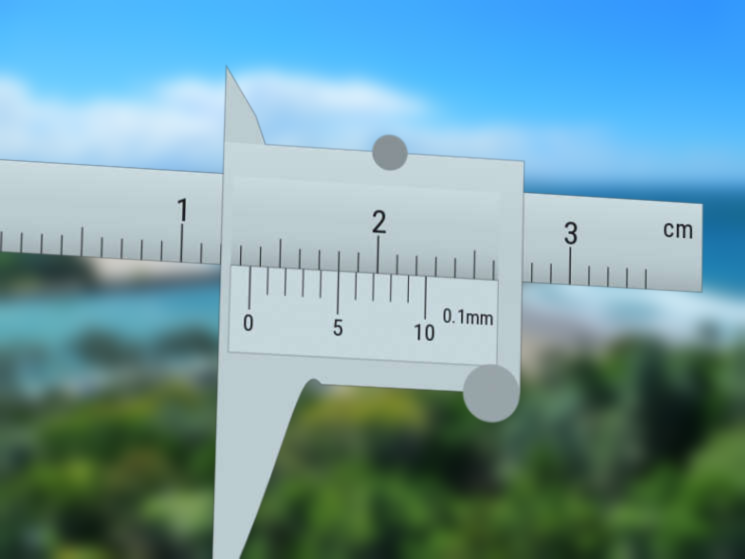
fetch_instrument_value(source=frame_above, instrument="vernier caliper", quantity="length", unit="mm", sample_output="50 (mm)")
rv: 13.5 (mm)
